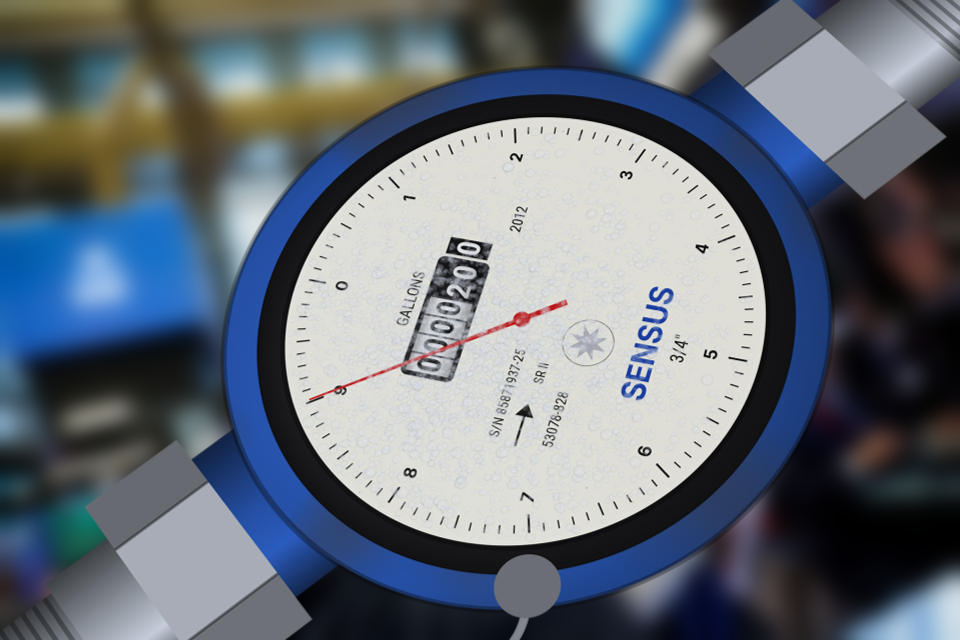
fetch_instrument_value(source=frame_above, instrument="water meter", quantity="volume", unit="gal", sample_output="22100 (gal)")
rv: 199.0 (gal)
